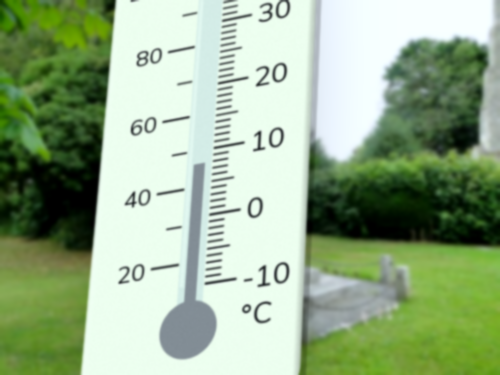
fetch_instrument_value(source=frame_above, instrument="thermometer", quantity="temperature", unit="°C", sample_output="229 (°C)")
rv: 8 (°C)
